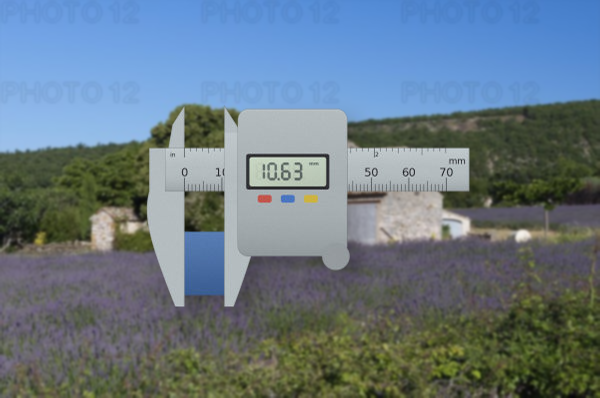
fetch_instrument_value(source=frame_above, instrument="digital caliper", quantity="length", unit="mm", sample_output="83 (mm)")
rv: 10.63 (mm)
